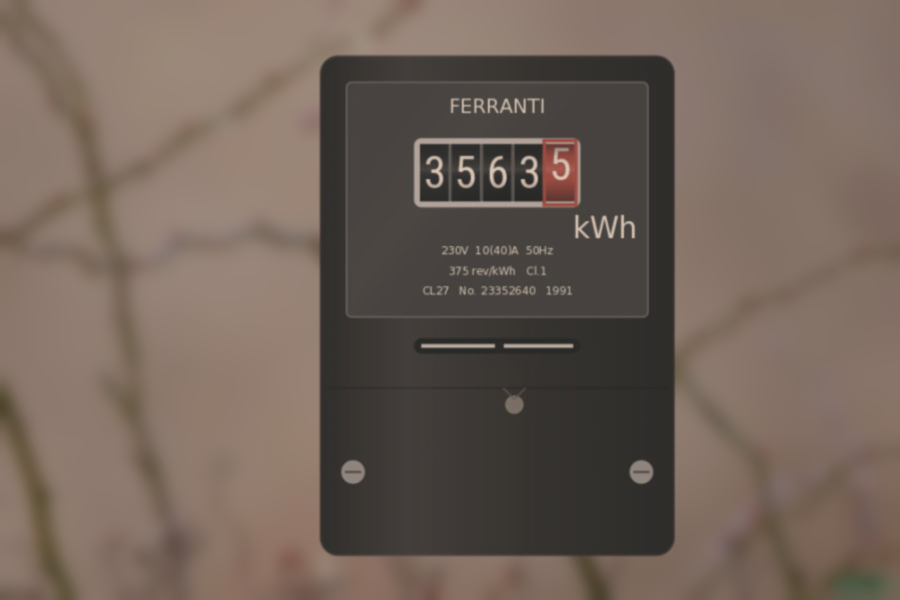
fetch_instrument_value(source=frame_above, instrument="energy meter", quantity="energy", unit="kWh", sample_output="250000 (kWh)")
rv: 3563.5 (kWh)
